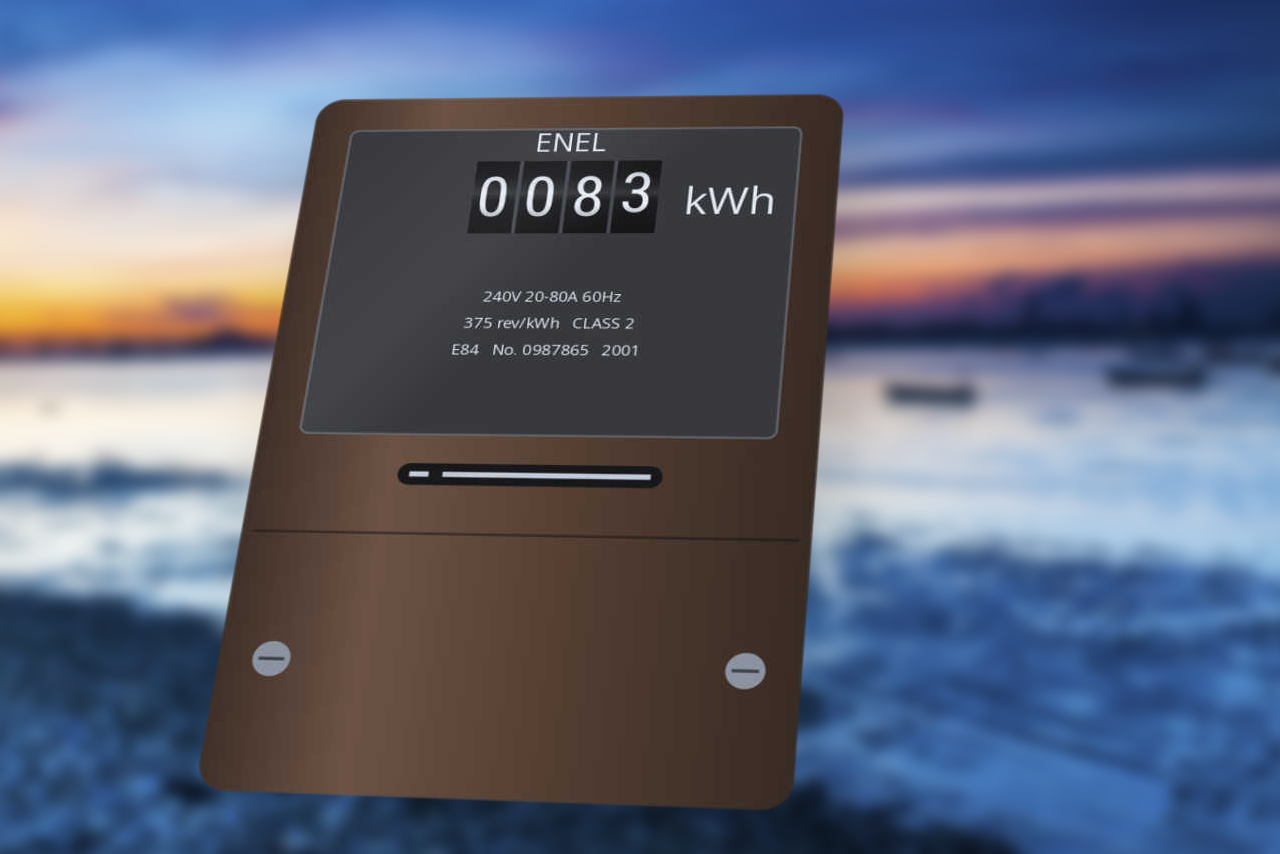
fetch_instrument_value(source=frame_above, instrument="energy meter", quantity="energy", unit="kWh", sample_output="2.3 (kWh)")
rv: 83 (kWh)
